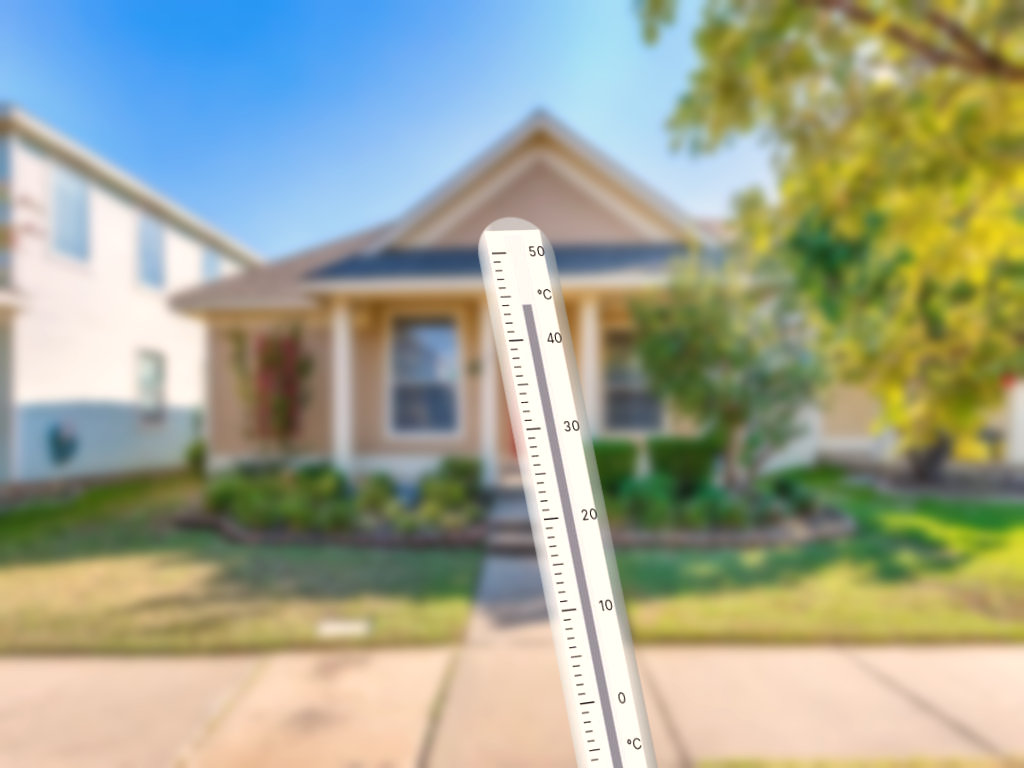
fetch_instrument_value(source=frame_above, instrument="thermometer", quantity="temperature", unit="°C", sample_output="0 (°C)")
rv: 44 (°C)
